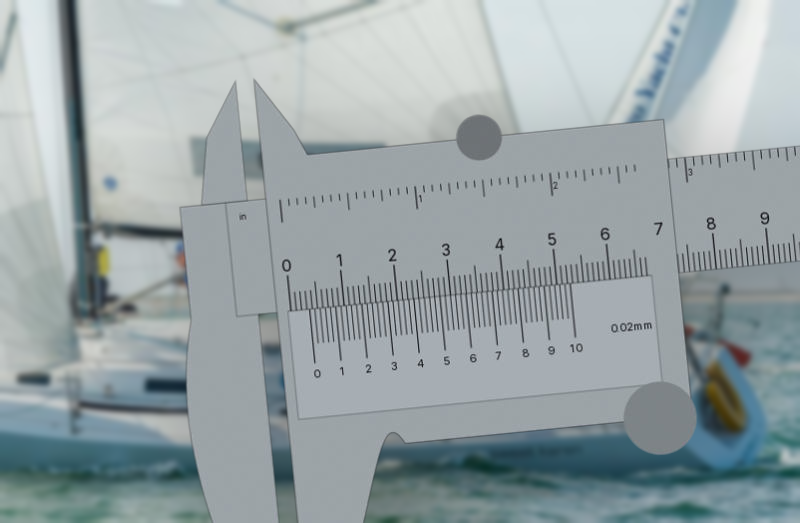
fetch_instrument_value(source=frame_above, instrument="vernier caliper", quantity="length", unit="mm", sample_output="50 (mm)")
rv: 3.5 (mm)
